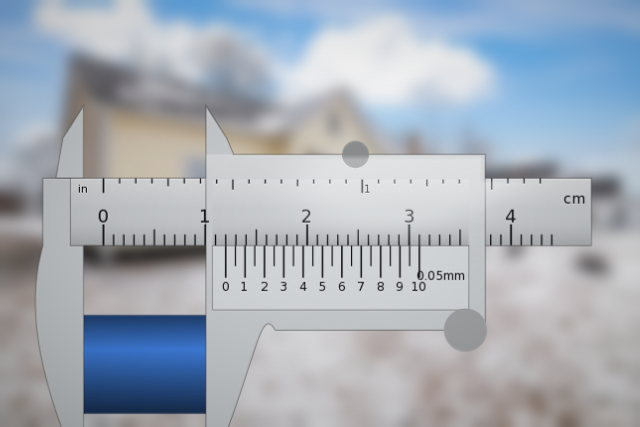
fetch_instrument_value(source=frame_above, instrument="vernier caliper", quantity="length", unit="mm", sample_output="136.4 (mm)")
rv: 12.0 (mm)
